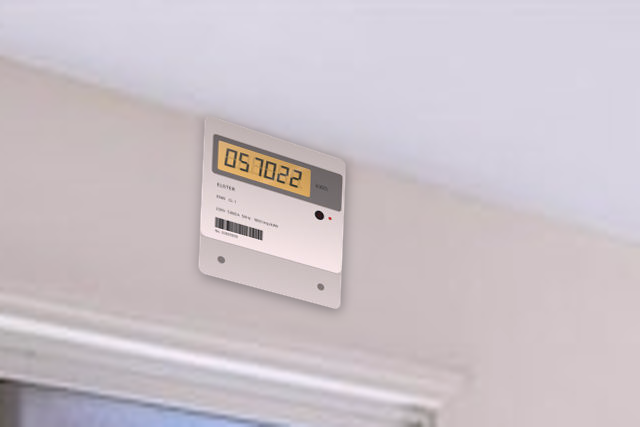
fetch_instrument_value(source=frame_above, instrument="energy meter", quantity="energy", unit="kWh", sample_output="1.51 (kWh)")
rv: 57022 (kWh)
